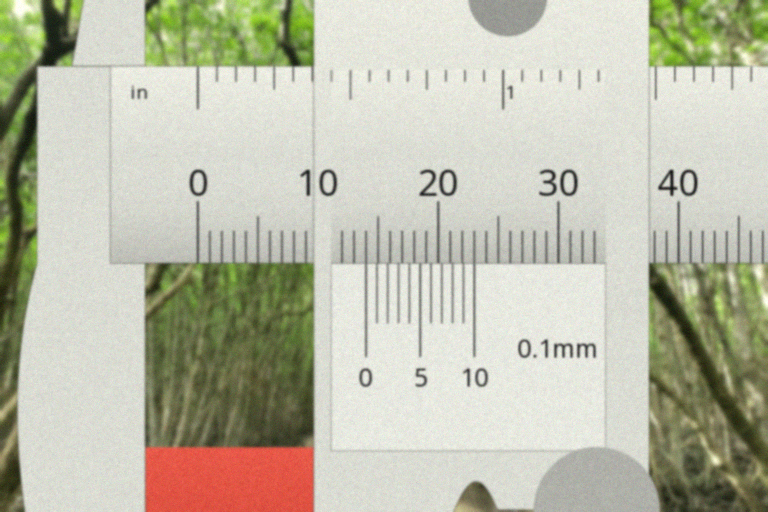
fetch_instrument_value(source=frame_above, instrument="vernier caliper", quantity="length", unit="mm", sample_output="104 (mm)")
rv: 14.0 (mm)
